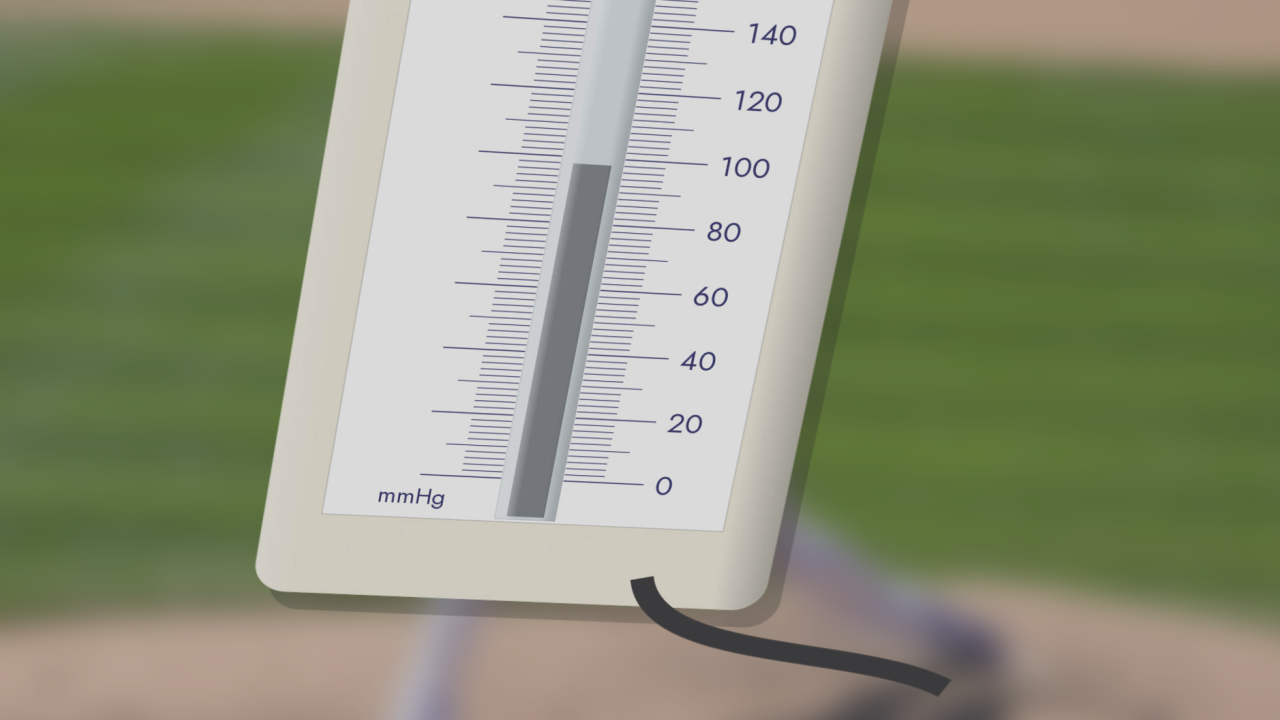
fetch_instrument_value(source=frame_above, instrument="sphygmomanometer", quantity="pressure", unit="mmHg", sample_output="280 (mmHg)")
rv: 98 (mmHg)
